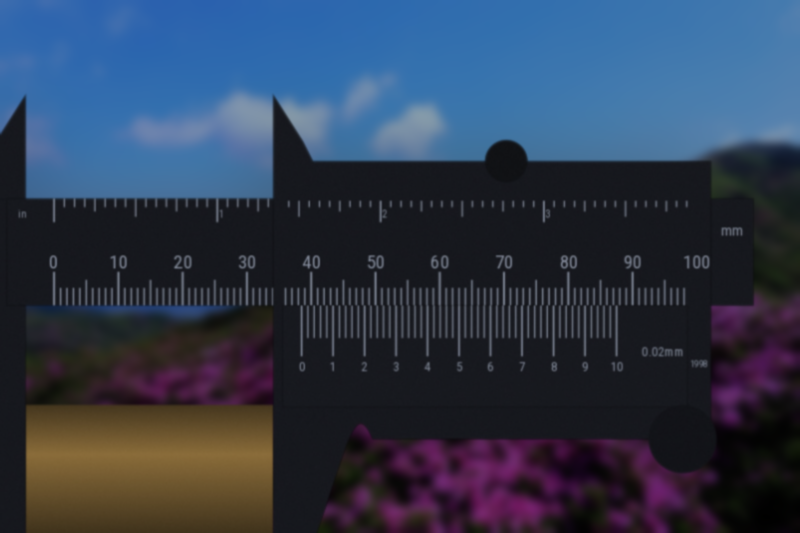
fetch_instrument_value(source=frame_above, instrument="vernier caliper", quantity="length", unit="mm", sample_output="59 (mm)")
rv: 38.5 (mm)
